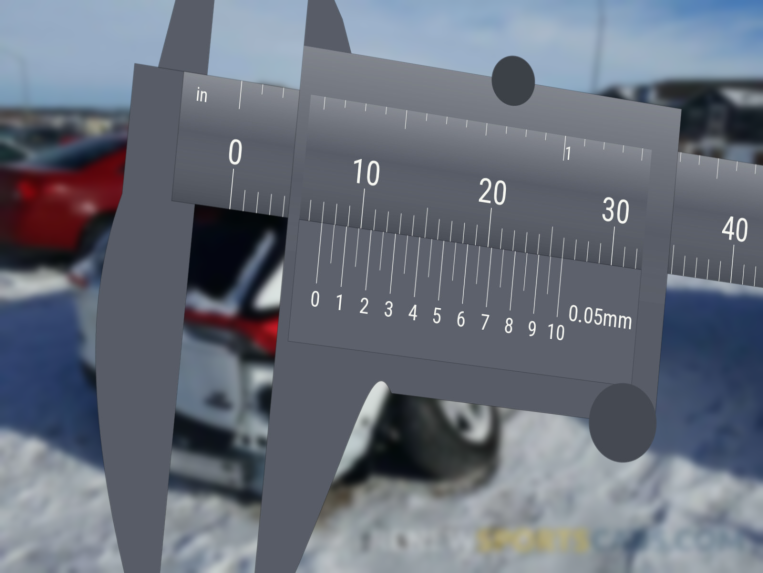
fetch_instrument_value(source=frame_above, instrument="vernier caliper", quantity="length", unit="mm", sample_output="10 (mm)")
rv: 7.0 (mm)
